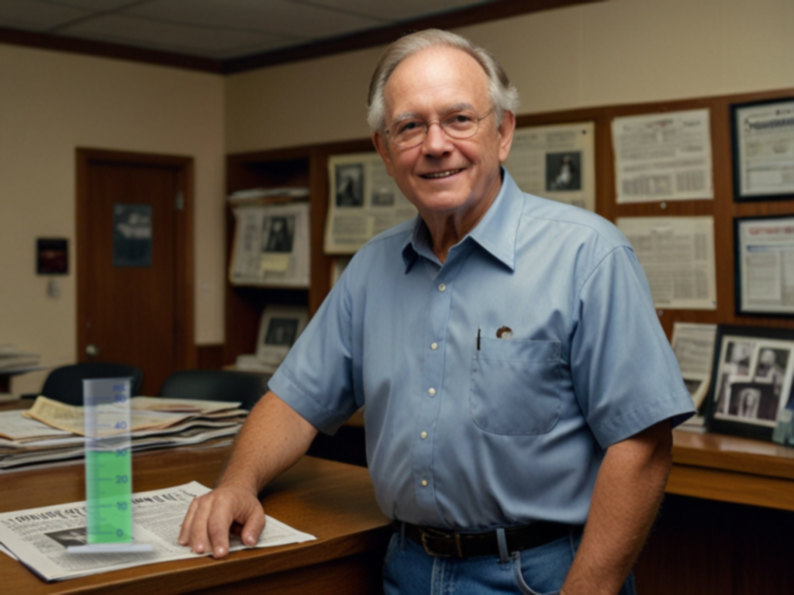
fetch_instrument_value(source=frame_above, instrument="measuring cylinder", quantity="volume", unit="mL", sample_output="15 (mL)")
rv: 30 (mL)
